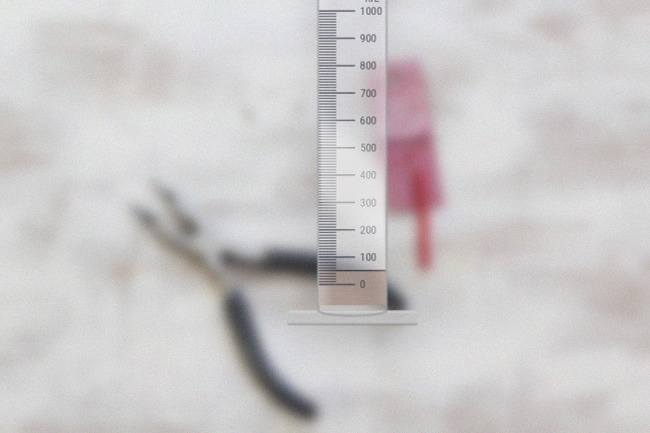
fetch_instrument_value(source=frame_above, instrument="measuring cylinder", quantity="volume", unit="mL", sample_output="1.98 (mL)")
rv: 50 (mL)
